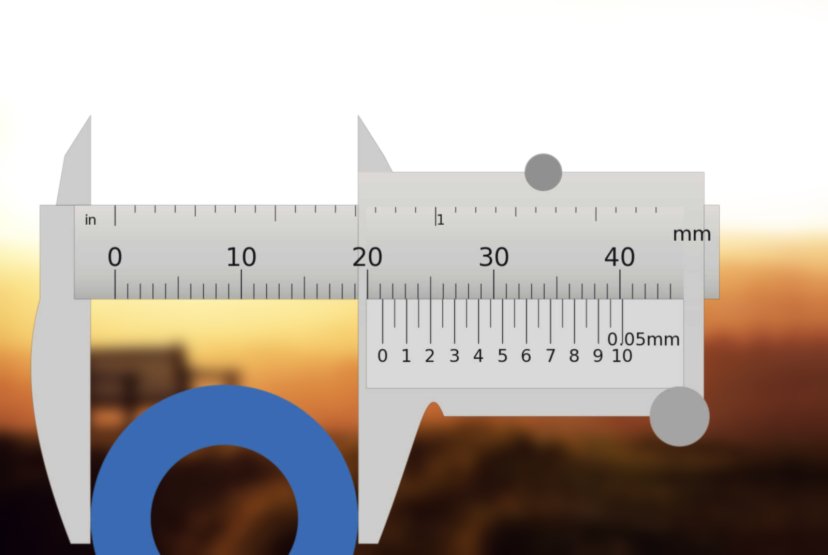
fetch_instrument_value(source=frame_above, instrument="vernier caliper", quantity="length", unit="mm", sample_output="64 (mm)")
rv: 21.2 (mm)
